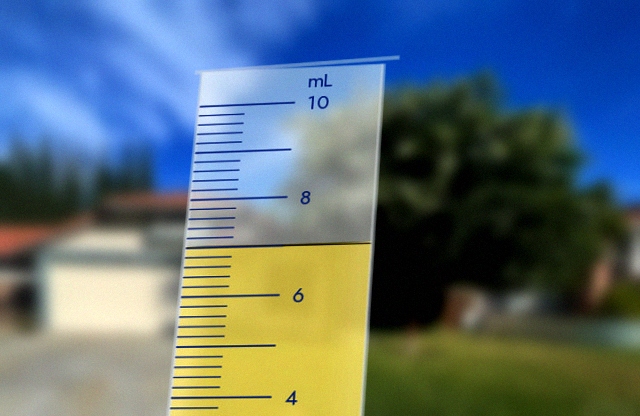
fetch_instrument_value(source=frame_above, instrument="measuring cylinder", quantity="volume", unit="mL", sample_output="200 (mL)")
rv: 7 (mL)
